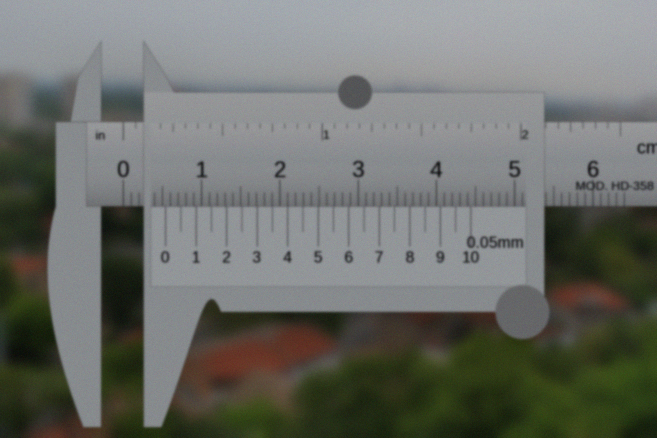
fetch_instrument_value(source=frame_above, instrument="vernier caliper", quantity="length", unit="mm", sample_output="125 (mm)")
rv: 5.4 (mm)
